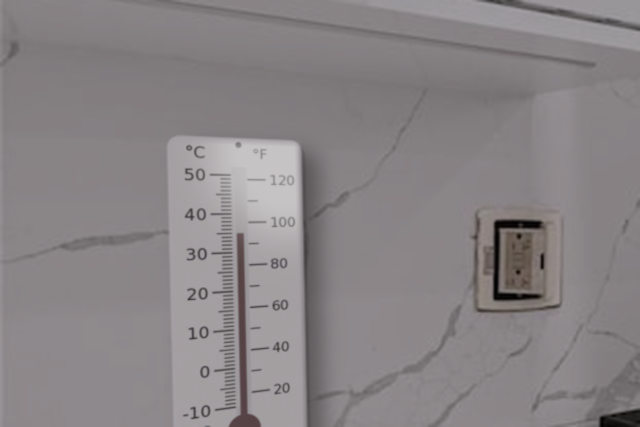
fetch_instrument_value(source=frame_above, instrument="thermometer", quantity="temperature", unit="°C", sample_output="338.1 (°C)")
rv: 35 (°C)
